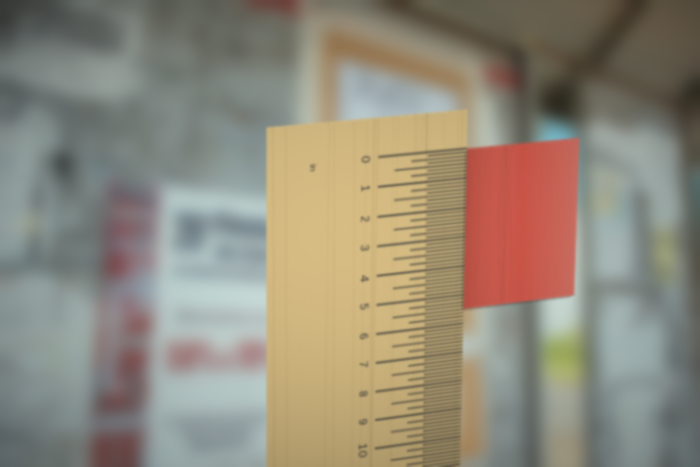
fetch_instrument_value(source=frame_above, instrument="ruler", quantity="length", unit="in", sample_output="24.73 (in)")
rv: 5.5 (in)
